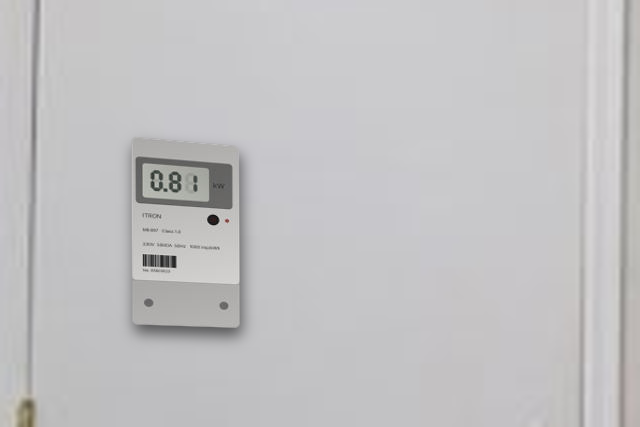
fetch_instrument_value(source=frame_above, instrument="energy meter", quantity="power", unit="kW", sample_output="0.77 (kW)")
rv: 0.81 (kW)
